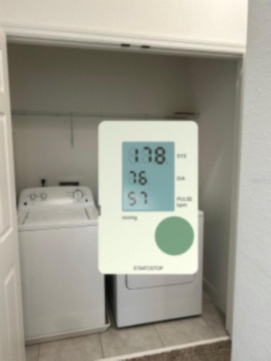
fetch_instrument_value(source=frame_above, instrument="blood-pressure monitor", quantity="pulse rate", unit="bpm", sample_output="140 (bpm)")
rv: 57 (bpm)
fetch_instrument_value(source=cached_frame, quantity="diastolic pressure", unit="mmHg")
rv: 76 (mmHg)
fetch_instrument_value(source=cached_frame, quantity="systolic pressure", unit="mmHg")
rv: 178 (mmHg)
